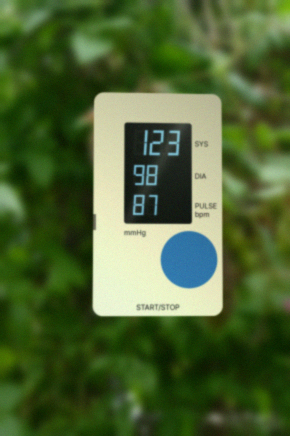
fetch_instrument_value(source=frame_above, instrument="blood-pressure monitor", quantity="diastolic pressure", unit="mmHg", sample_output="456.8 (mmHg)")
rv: 98 (mmHg)
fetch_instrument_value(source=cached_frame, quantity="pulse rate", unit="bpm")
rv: 87 (bpm)
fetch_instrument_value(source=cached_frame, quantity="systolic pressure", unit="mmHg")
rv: 123 (mmHg)
